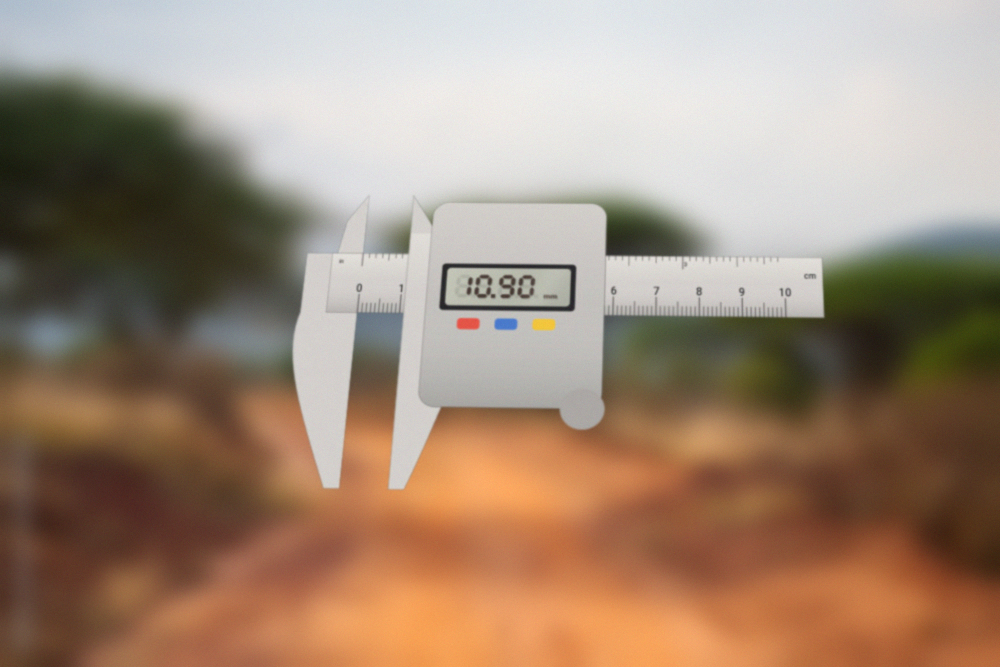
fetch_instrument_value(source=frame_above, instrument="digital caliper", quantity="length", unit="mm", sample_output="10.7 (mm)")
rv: 10.90 (mm)
